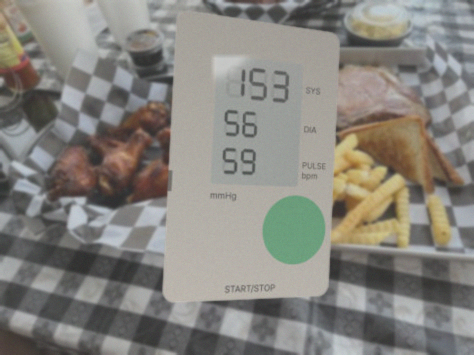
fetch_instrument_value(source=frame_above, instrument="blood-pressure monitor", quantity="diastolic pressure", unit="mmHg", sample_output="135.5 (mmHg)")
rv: 56 (mmHg)
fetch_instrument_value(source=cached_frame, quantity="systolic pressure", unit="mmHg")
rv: 153 (mmHg)
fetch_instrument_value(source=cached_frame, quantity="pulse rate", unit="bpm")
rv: 59 (bpm)
